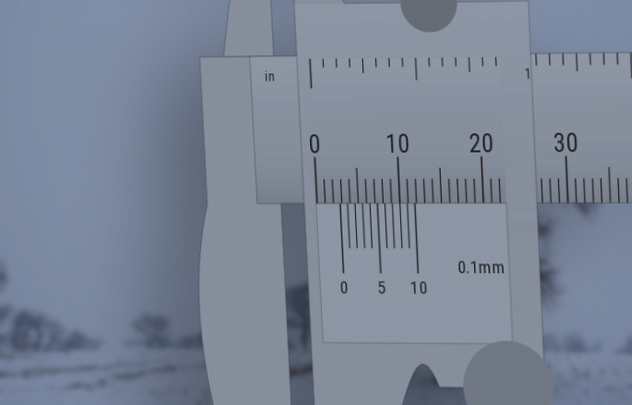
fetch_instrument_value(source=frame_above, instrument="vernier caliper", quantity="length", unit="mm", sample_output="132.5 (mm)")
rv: 2.8 (mm)
